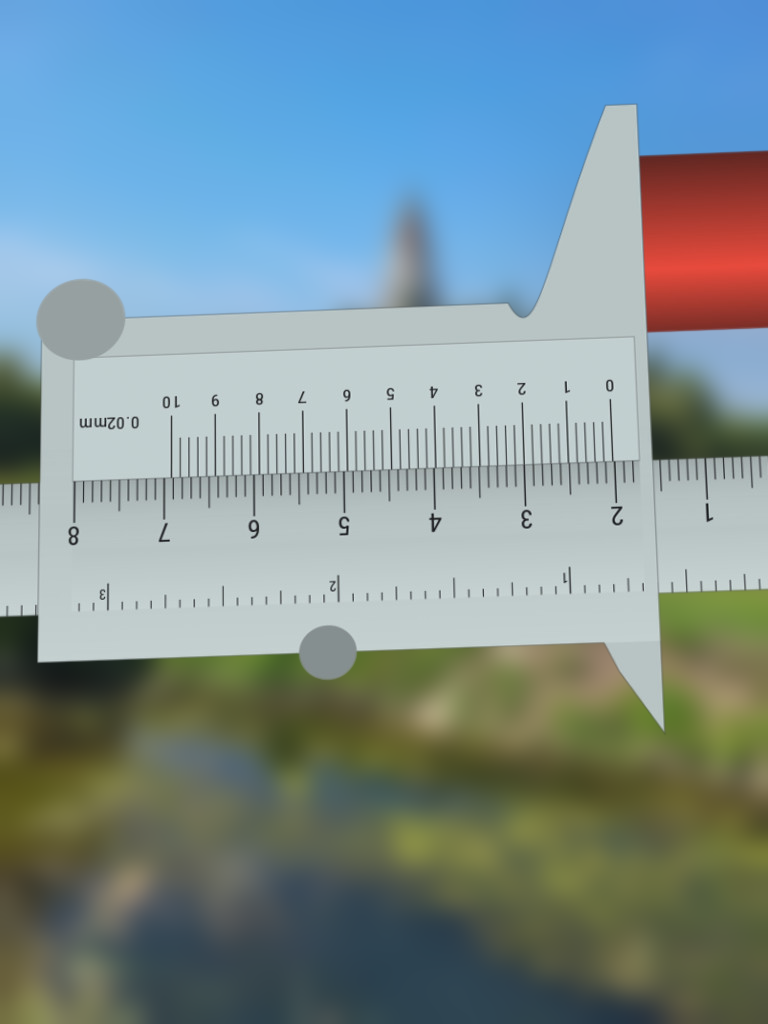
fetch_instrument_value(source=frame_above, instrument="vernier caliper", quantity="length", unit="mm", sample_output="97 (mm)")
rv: 20.2 (mm)
